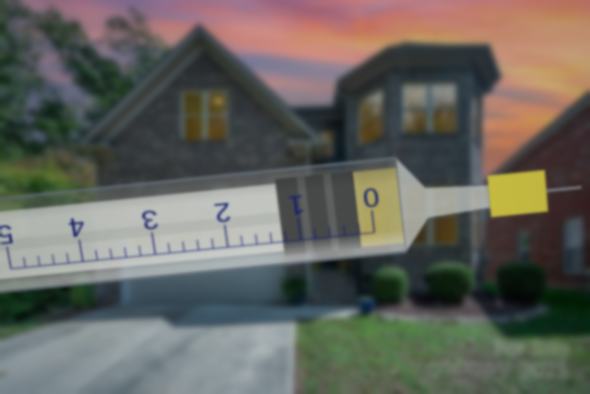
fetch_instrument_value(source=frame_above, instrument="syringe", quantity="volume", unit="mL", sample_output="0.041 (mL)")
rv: 0.2 (mL)
